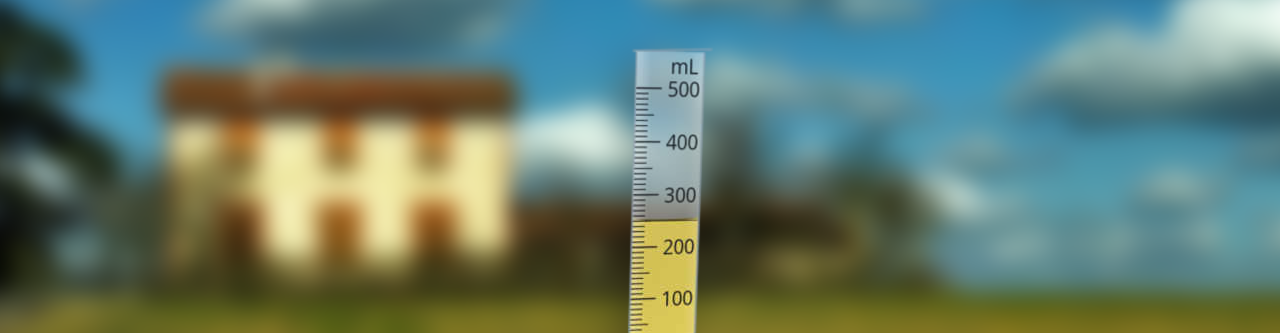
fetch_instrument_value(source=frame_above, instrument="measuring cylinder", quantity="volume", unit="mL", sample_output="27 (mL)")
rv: 250 (mL)
